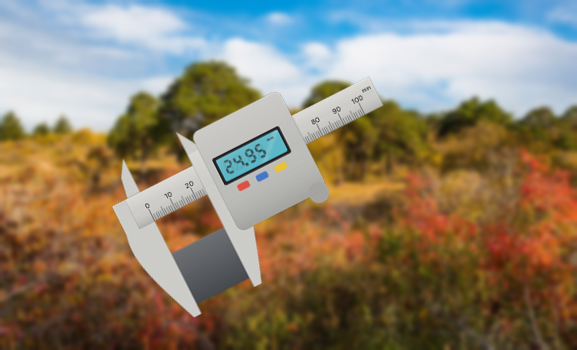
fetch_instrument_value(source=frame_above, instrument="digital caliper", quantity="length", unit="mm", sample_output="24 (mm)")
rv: 24.95 (mm)
